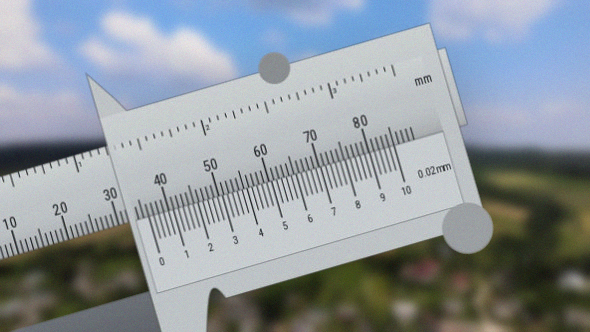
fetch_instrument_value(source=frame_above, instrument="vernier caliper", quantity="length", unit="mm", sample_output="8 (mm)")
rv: 36.0 (mm)
